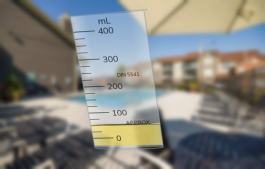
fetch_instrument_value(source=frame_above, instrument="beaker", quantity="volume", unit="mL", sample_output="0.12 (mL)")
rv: 50 (mL)
